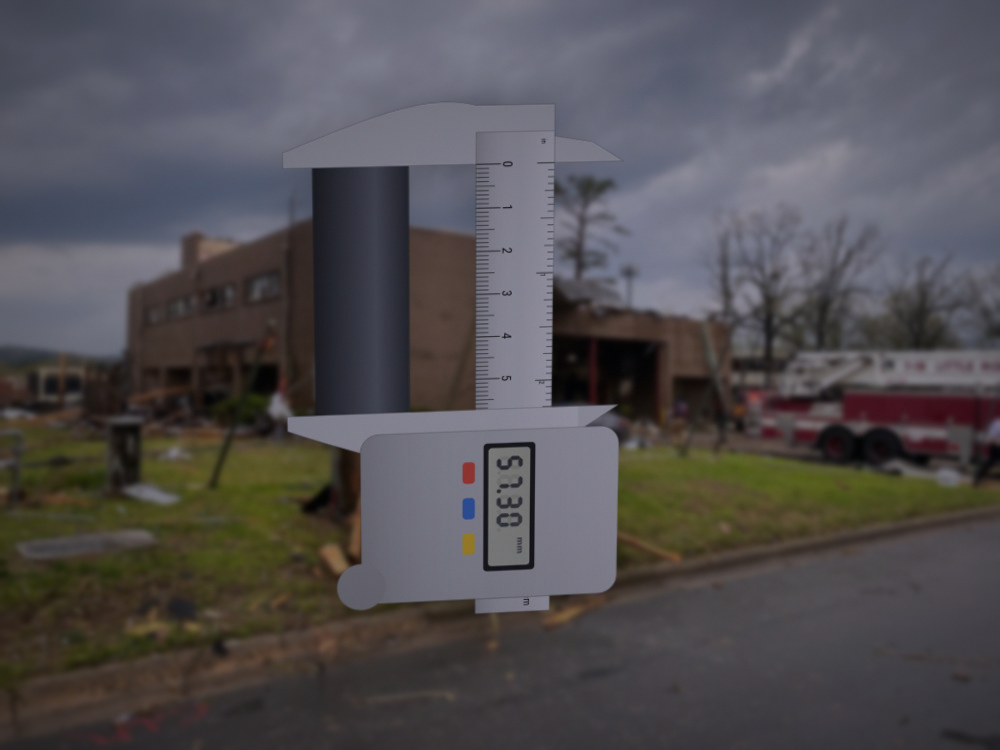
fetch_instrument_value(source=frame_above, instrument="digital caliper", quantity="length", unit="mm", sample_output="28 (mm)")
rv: 57.30 (mm)
